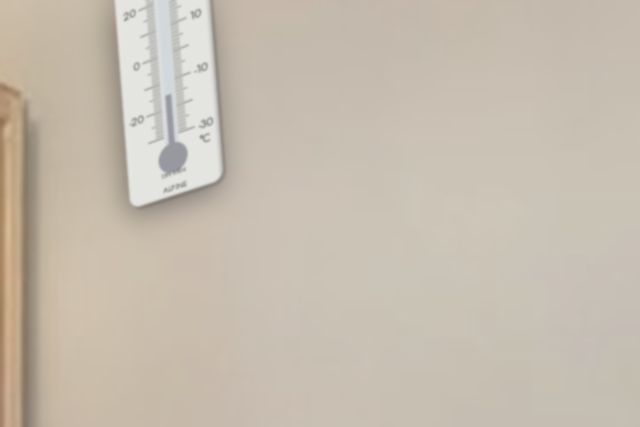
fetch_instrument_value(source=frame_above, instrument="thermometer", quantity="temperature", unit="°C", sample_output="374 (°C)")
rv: -15 (°C)
